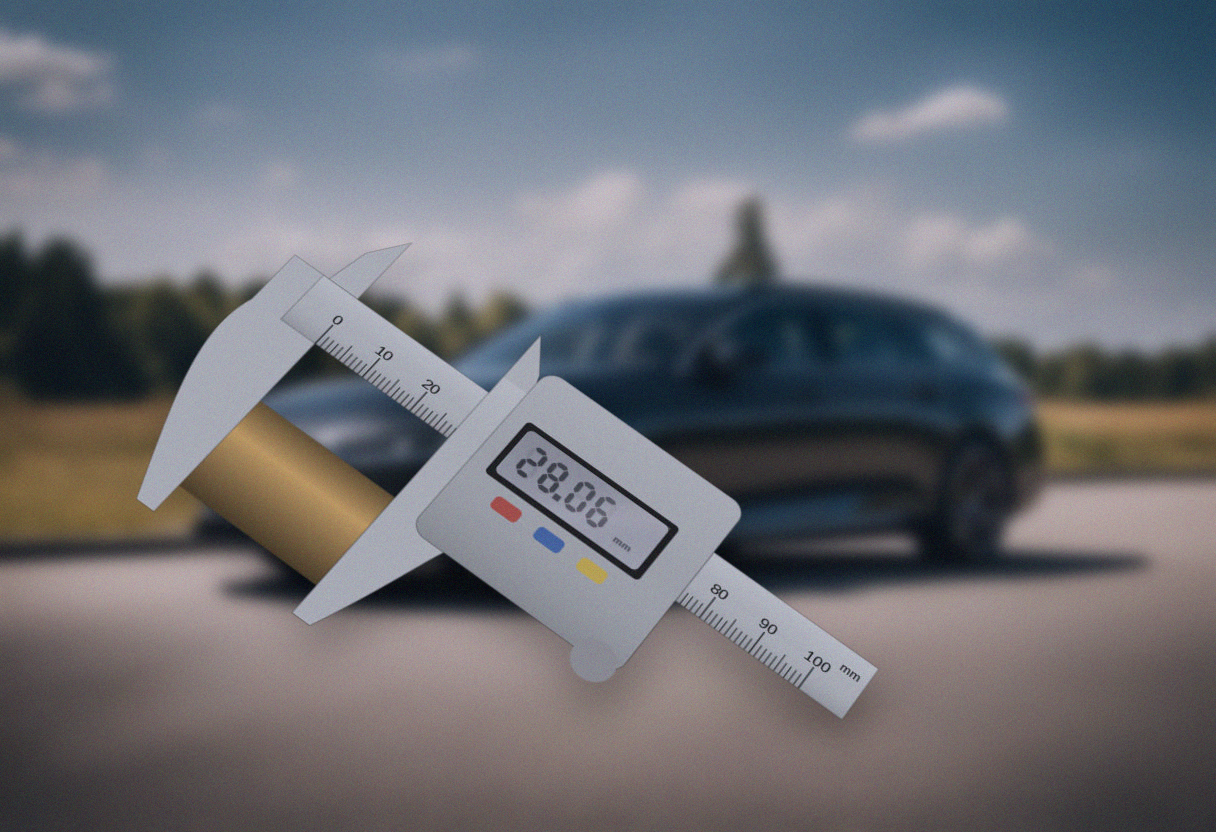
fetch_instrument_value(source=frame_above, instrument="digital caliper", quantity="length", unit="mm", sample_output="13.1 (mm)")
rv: 28.06 (mm)
